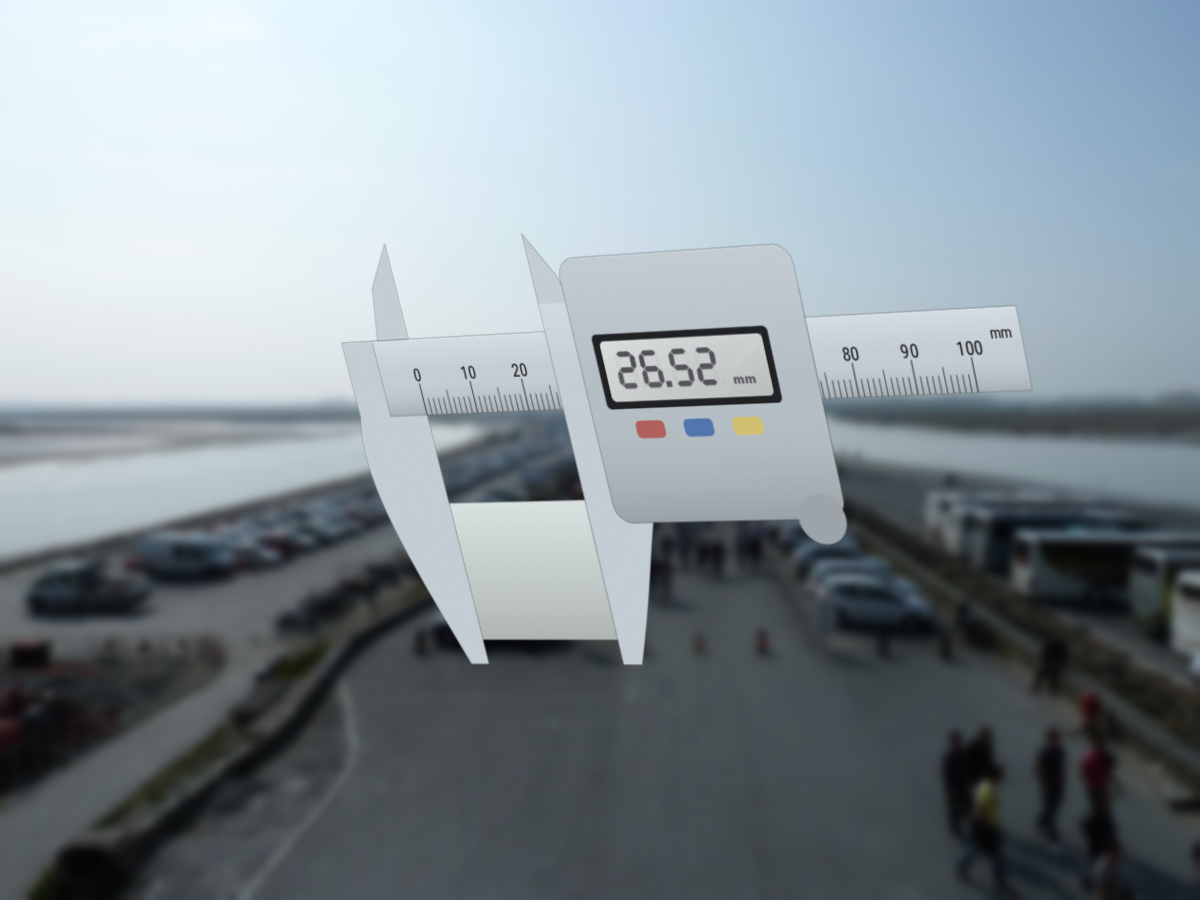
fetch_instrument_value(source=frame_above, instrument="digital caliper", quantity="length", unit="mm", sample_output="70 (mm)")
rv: 26.52 (mm)
